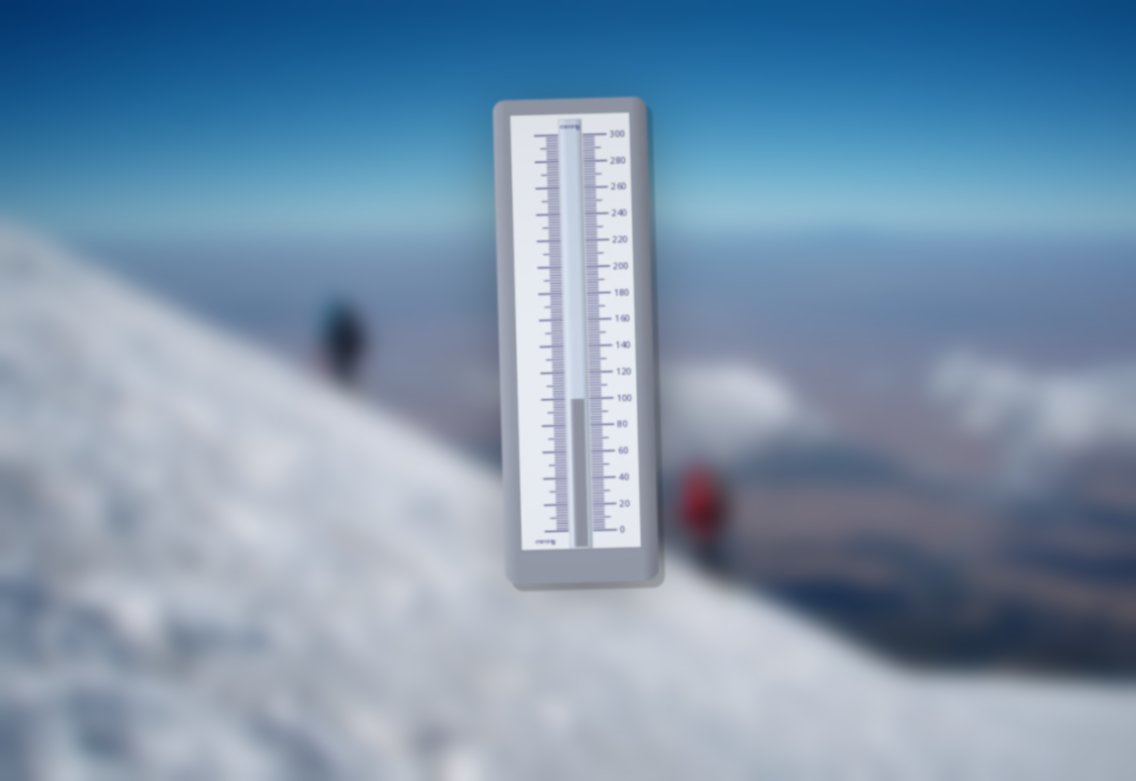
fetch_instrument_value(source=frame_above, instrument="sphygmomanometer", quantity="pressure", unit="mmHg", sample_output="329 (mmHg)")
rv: 100 (mmHg)
